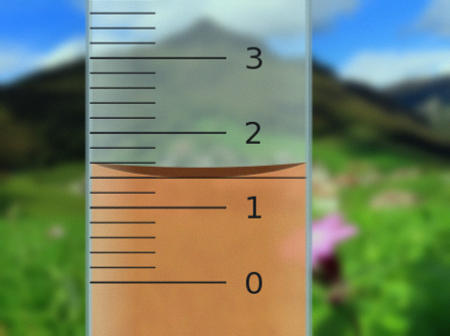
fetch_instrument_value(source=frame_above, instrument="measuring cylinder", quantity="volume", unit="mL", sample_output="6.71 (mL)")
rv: 1.4 (mL)
